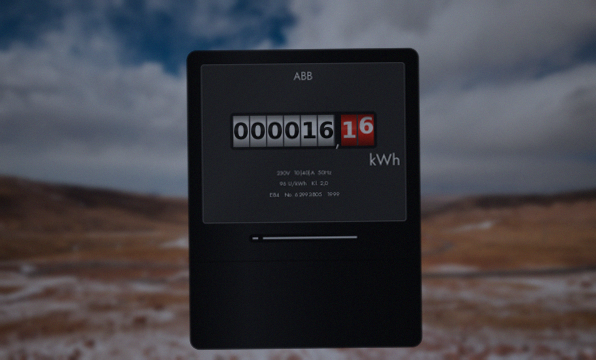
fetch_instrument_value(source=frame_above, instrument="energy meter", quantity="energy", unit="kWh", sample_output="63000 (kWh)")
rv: 16.16 (kWh)
